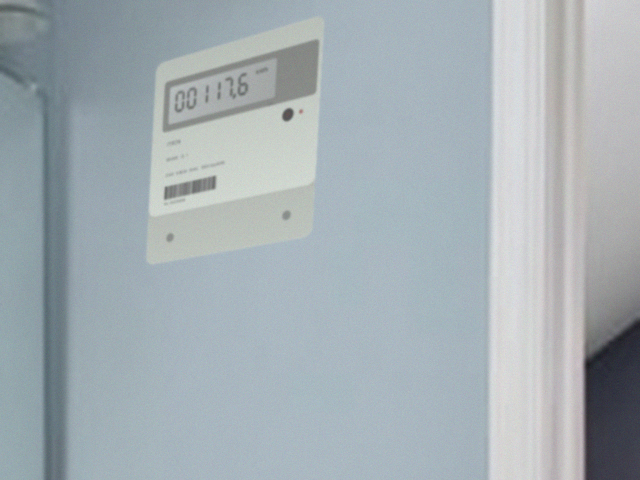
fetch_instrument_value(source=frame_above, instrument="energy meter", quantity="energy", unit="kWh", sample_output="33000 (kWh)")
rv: 117.6 (kWh)
